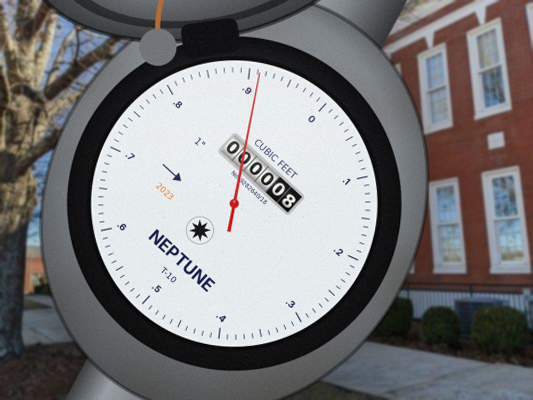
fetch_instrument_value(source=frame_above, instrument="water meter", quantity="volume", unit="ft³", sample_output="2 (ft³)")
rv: 7.91 (ft³)
